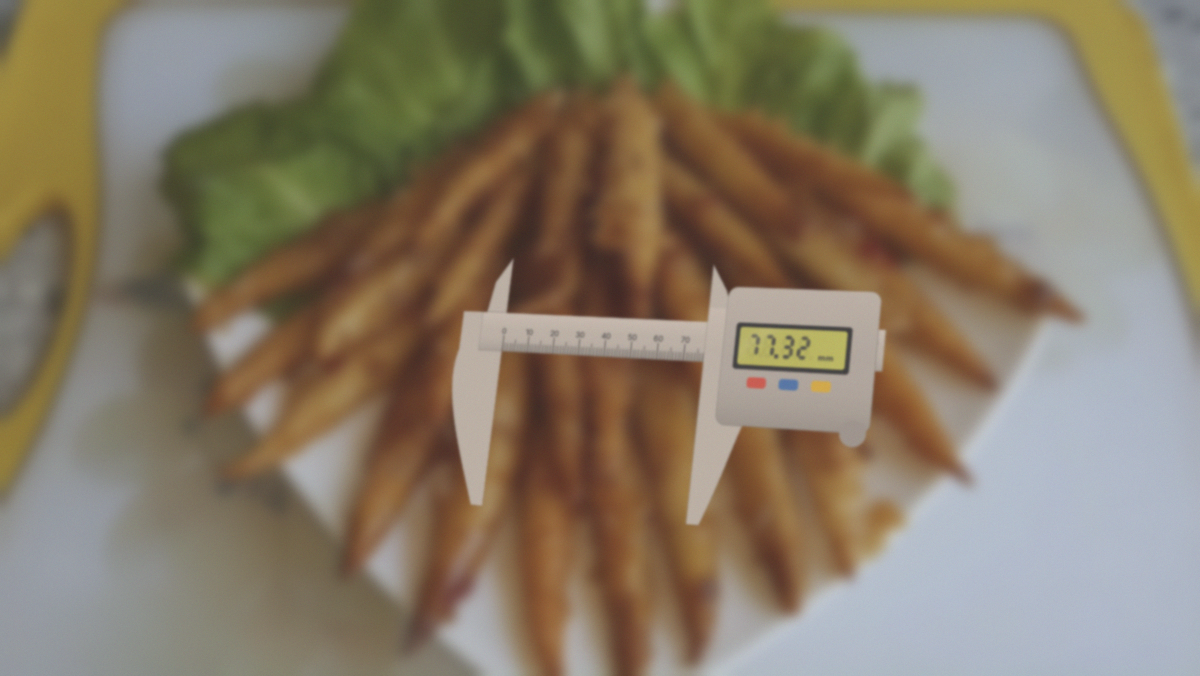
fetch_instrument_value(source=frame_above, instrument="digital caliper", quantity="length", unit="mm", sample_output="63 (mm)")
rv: 77.32 (mm)
